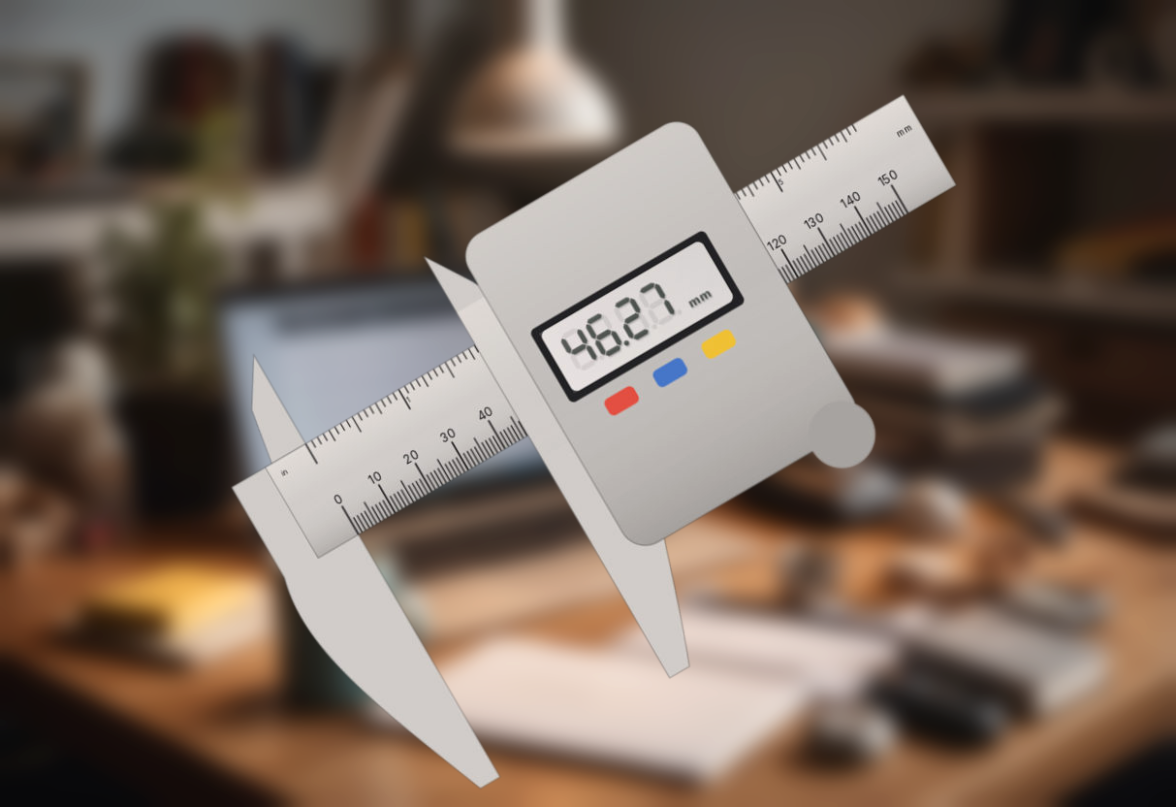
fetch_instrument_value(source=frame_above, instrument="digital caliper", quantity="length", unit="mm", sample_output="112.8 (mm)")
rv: 46.27 (mm)
